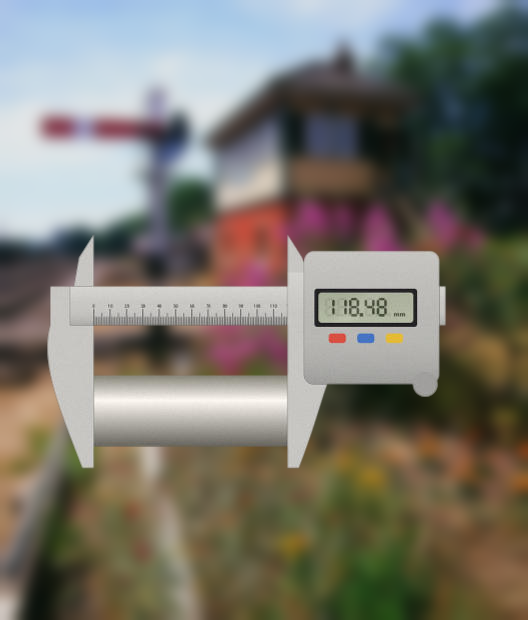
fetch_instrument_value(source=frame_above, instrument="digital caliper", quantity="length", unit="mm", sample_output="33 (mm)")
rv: 118.48 (mm)
